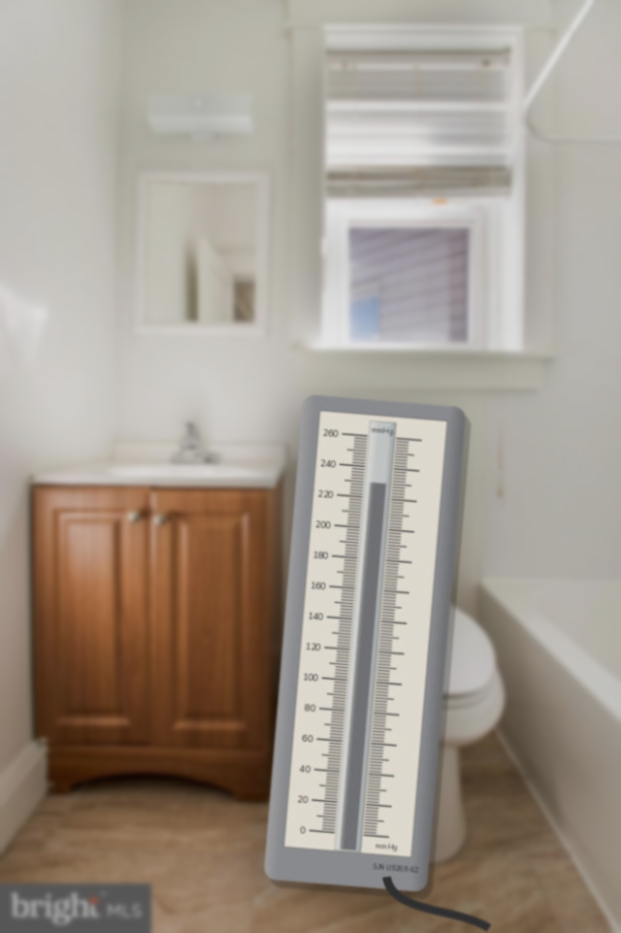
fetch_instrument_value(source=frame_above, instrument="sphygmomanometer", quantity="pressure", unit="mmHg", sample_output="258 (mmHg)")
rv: 230 (mmHg)
